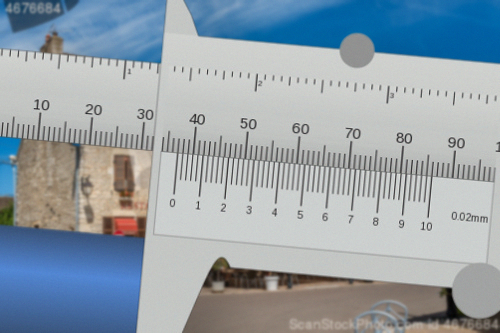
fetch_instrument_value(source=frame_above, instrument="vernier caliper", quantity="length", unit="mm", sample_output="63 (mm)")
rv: 37.0 (mm)
